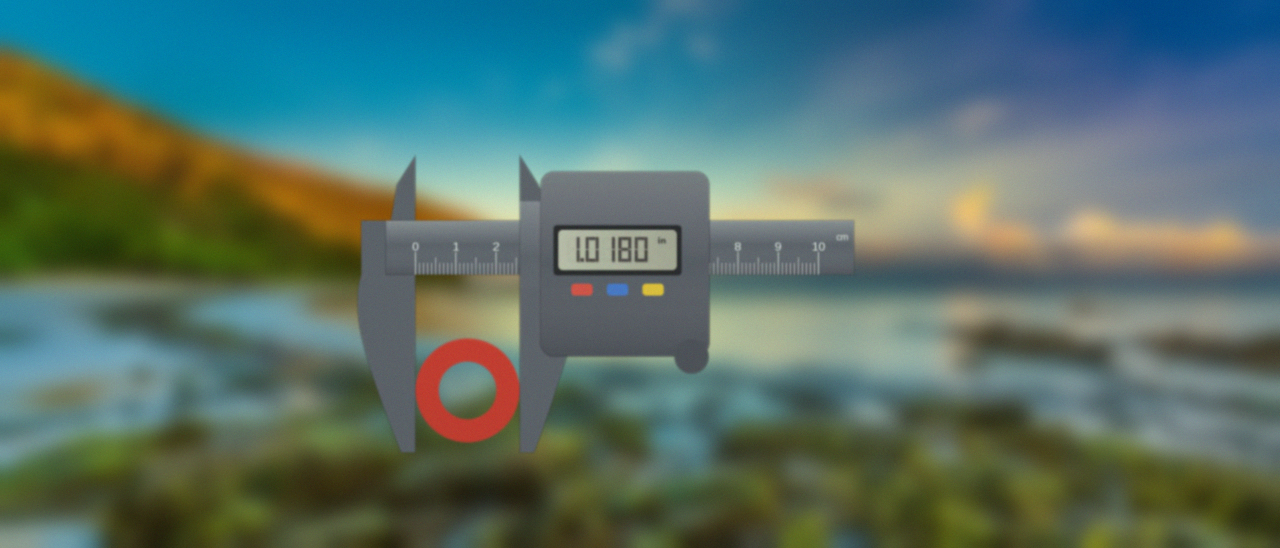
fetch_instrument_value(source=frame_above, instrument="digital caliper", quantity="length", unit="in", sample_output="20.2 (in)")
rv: 1.0180 (in)
